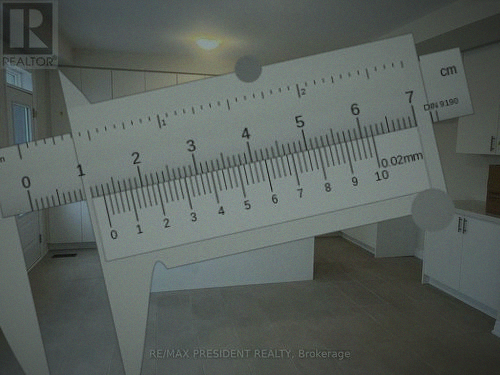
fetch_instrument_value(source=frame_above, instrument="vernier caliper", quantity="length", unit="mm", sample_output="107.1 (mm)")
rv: 13.0 (mm)
